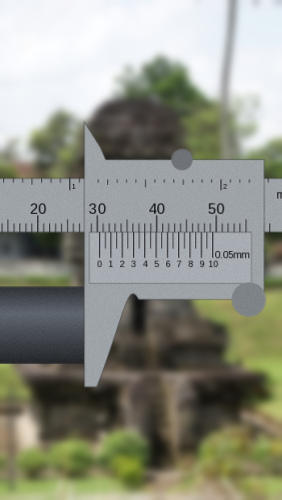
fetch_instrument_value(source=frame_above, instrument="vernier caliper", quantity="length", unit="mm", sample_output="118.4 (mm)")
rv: 30.4 (mm)
